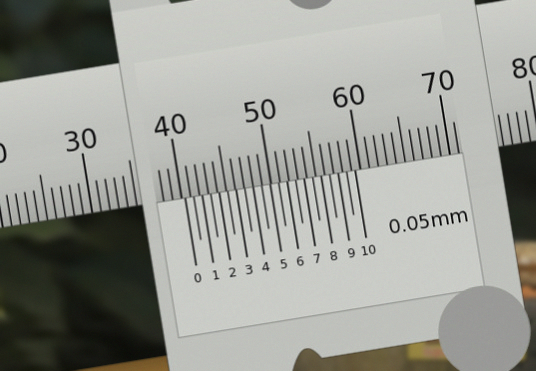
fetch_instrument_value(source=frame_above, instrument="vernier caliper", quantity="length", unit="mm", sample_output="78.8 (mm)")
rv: 40.4 (mm)
